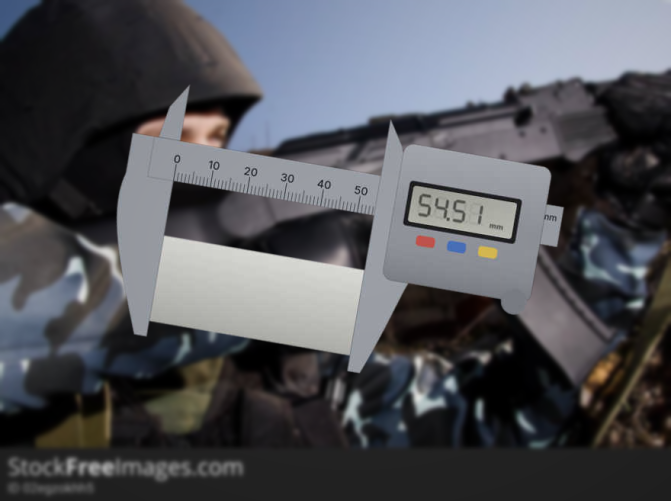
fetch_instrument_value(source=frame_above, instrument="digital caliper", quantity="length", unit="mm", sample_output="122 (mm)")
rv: 54.51 (mm)
